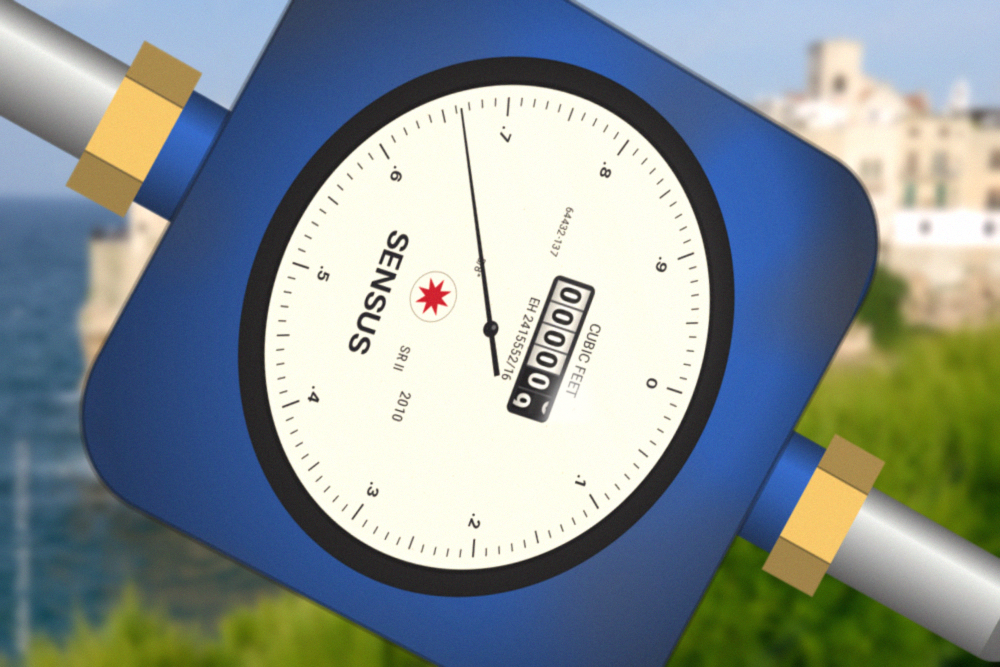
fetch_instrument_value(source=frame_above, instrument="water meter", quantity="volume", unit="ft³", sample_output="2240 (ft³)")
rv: 8.66 (ft³)
